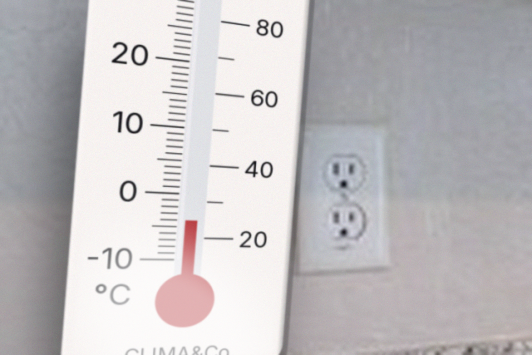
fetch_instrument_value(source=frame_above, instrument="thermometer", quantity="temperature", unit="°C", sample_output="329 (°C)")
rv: -4 (°C)
